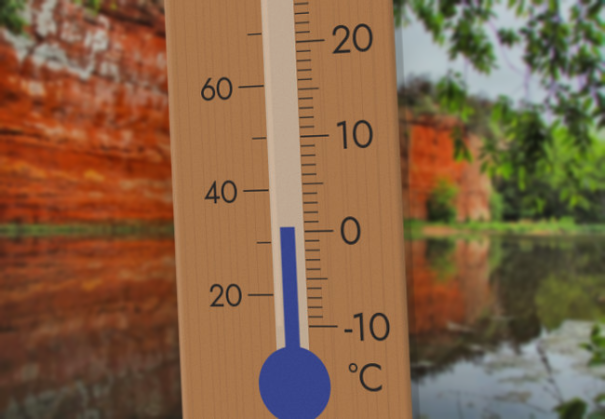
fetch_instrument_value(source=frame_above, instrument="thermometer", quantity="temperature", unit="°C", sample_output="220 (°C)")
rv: 0.5 (°C)
